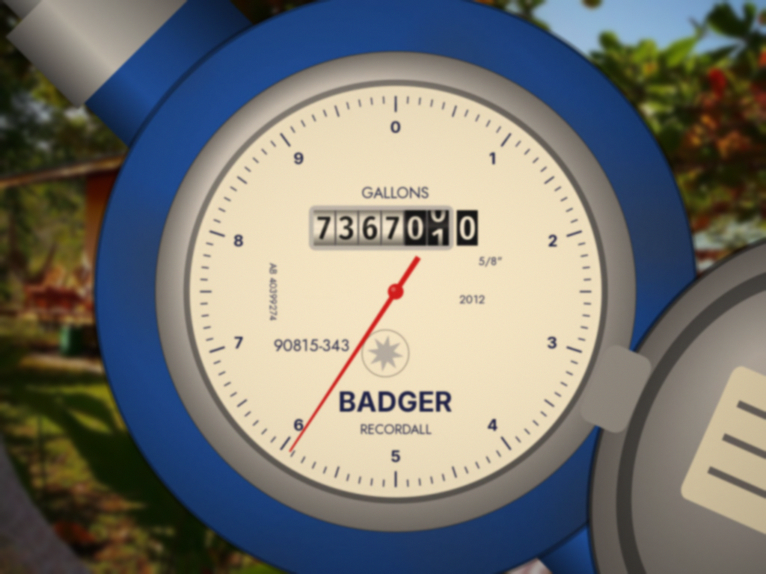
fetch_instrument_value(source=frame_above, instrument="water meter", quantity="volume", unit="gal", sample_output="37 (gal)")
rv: 7367005.9 (gal)
